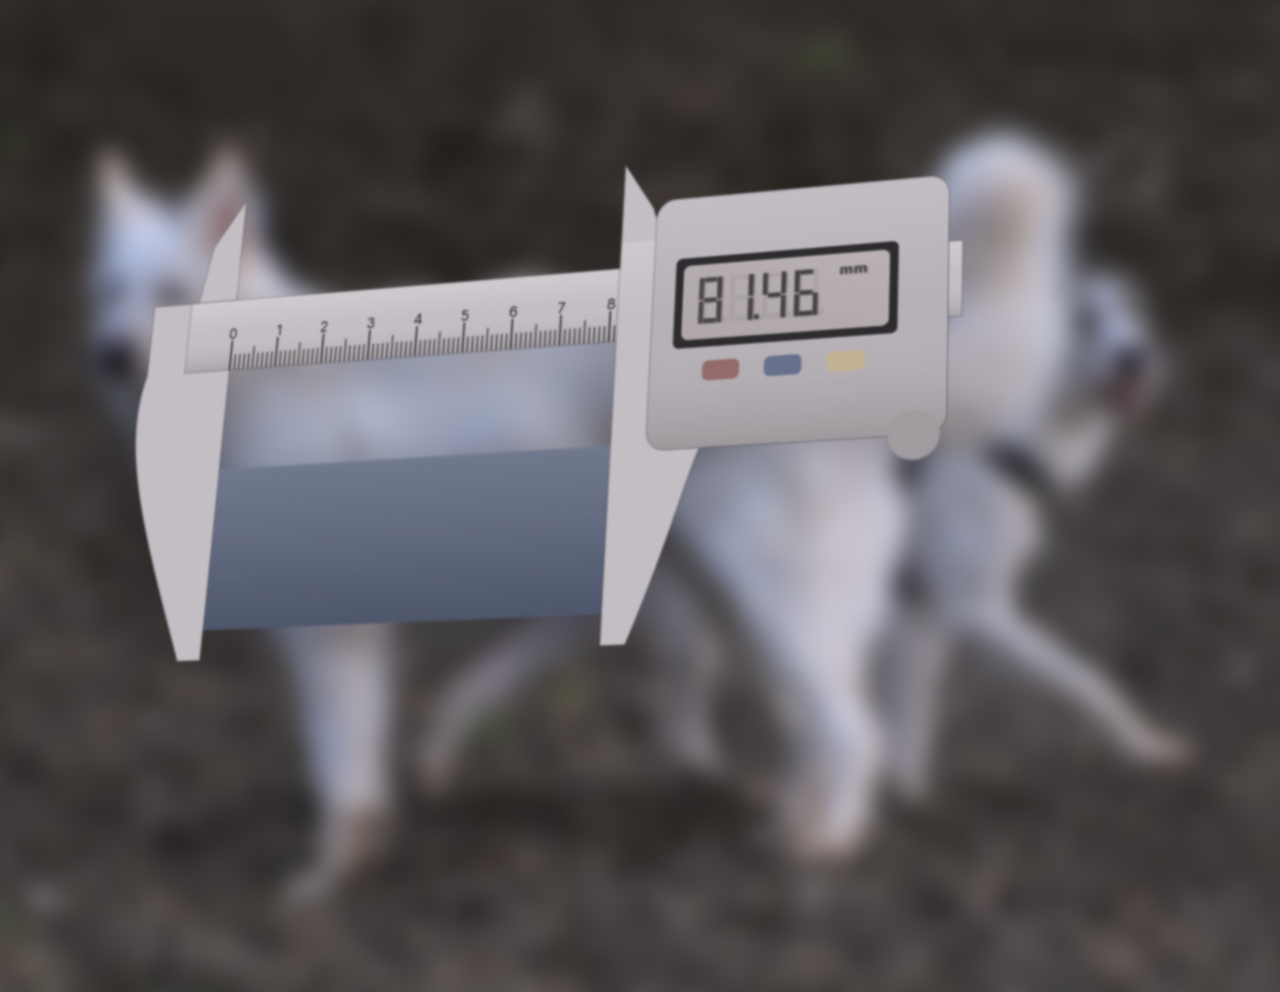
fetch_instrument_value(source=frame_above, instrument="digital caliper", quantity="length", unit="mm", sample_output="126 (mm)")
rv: 81.46 (mm)
